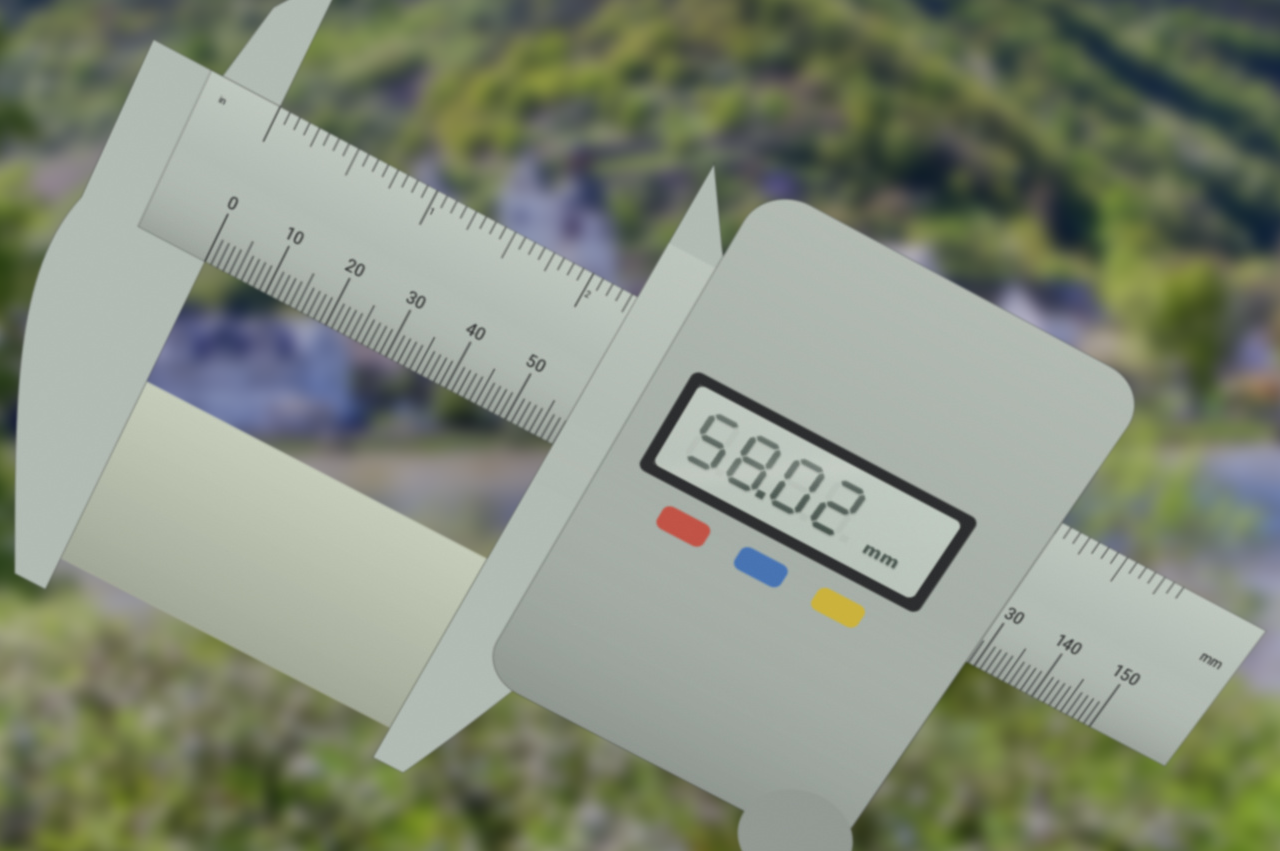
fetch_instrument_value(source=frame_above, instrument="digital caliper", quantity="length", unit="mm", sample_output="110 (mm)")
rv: 58.02 (mm)
